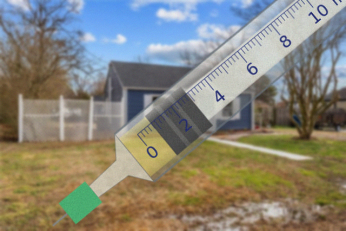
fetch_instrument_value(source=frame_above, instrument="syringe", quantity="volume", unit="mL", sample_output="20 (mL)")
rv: 0.8 (mL)
